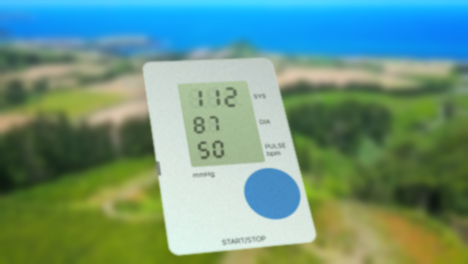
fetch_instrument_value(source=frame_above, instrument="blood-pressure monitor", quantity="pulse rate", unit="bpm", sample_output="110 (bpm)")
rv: 50 (bpm)
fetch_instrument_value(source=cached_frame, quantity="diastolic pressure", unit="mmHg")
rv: 87 (mmHg)
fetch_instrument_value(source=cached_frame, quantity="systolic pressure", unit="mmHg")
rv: 112 (mmHg)
